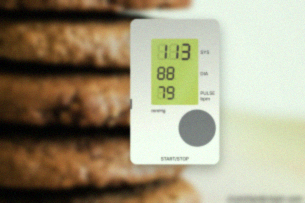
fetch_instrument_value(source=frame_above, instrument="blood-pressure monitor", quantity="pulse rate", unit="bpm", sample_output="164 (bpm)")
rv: 79 (bpm)
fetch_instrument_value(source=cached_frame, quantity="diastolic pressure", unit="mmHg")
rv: 88 (mmHg)
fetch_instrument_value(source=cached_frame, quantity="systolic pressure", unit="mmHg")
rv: 113 (mmHg)
